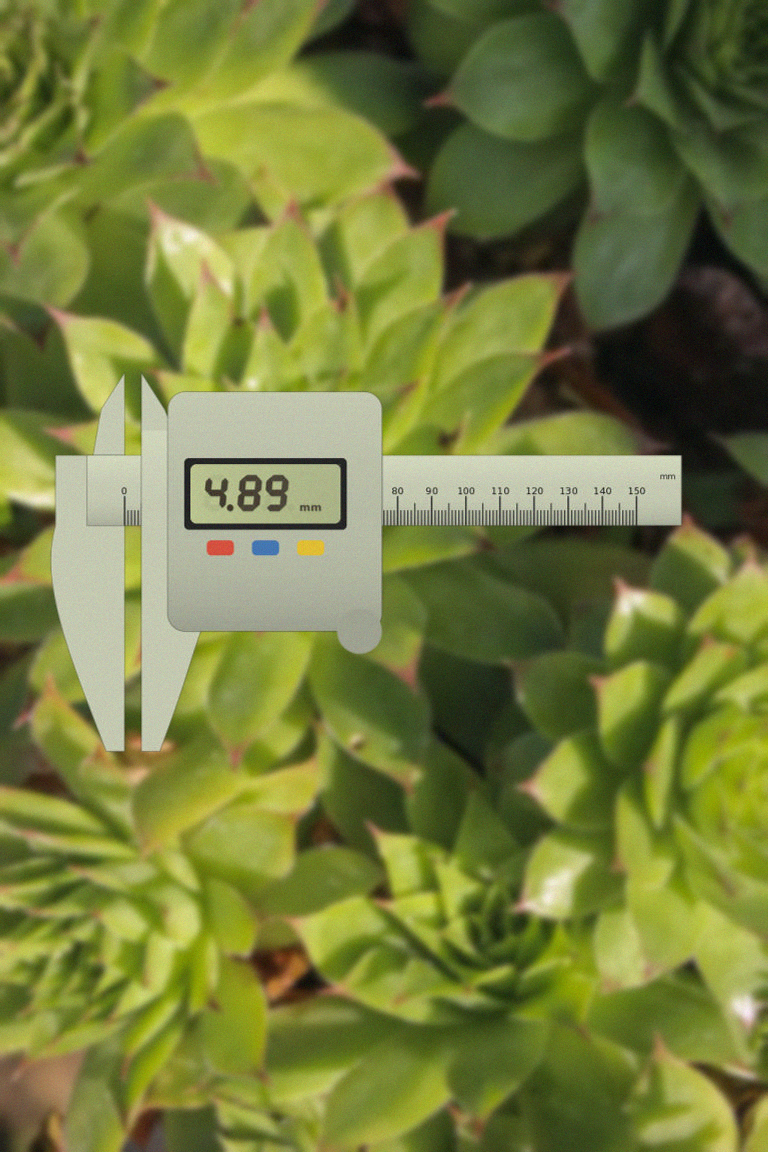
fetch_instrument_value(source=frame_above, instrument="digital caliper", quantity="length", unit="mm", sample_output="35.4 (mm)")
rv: 4.89 (mm)
